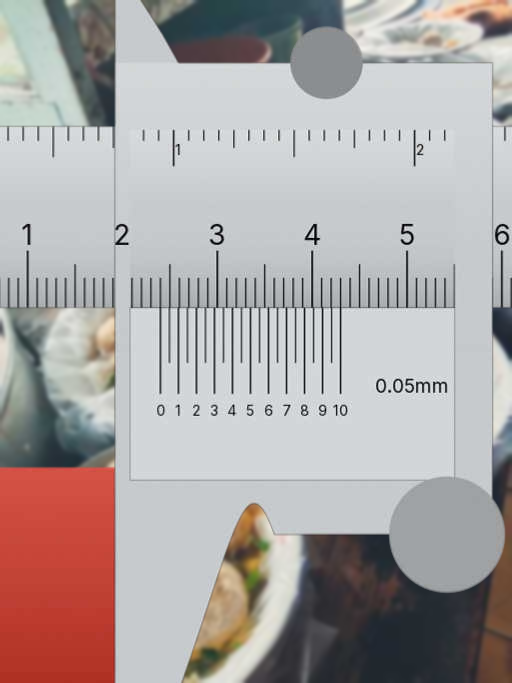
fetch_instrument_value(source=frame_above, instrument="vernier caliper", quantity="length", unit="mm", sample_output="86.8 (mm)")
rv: 24.0 (mm)
